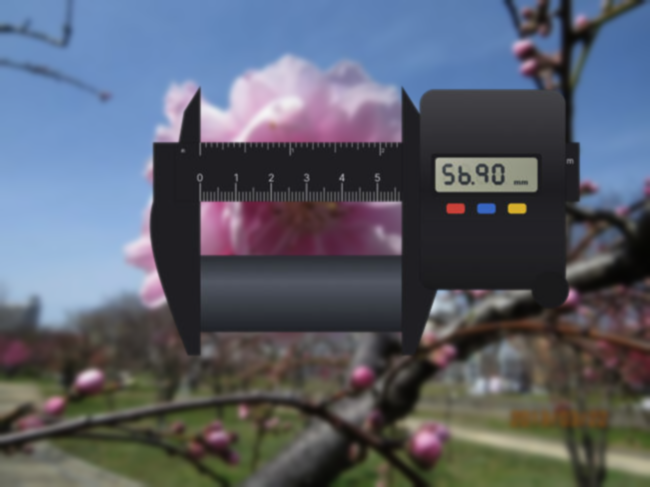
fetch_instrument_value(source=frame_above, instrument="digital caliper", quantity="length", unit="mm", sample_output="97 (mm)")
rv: 56.90 (mm)
